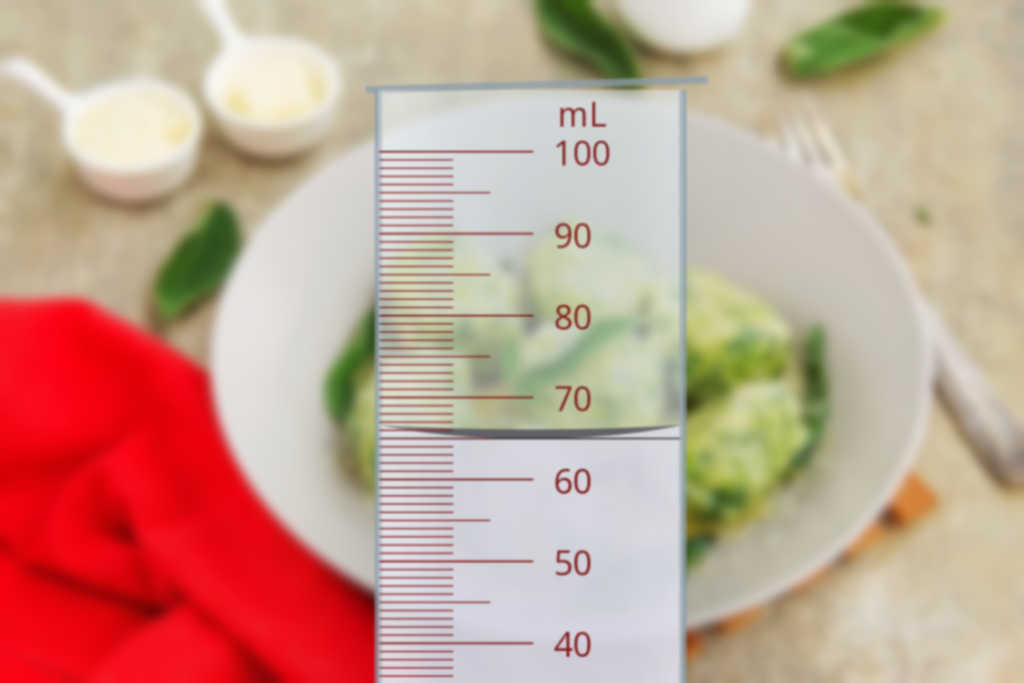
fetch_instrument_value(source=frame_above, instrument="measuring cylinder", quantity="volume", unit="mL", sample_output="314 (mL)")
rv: 65 (mL)
